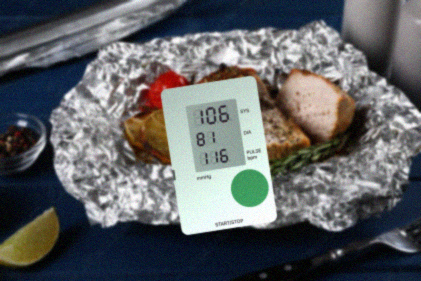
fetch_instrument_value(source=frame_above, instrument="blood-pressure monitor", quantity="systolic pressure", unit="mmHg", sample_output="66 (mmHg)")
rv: 106 (mmHg)
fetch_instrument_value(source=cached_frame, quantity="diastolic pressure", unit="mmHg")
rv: 81 (mmHg)
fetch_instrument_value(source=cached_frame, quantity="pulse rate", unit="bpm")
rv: 116 (bpm)
